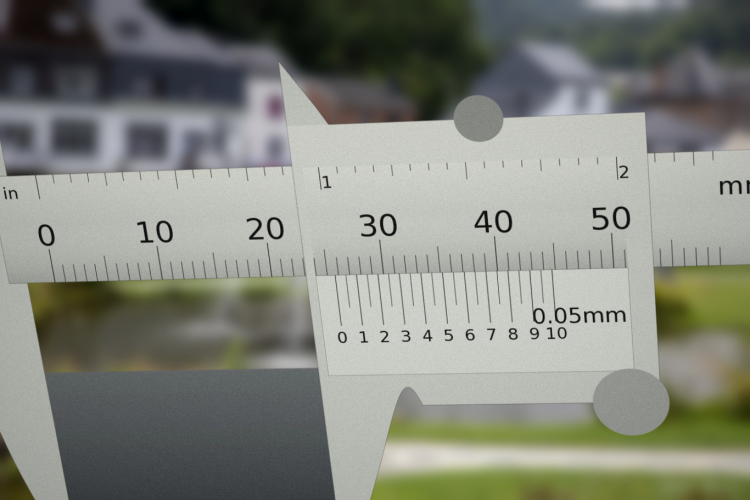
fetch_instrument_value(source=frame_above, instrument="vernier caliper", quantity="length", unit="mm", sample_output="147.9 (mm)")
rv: 25.7 (mm)
